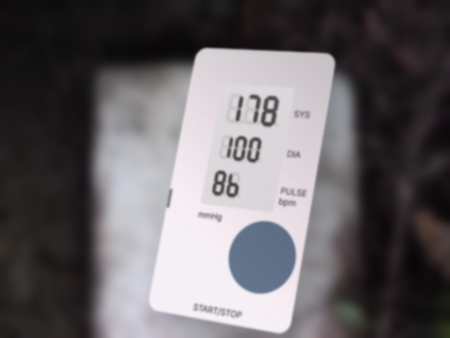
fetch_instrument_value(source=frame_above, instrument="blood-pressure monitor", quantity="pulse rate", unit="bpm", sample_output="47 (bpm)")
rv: 86 (bpm)
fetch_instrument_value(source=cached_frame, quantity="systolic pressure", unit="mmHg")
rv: 178 (mmHg)
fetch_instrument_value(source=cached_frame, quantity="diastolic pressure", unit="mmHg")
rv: 100 (mmHg)
